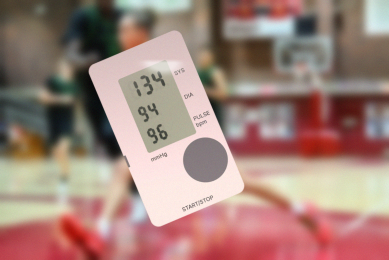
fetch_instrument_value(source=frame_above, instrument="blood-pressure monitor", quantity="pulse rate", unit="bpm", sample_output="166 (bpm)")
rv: 96 (bpm)
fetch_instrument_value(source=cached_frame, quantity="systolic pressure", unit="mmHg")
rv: 134 (mmHg)
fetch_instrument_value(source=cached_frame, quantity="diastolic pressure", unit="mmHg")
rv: 94 (mmHg)
